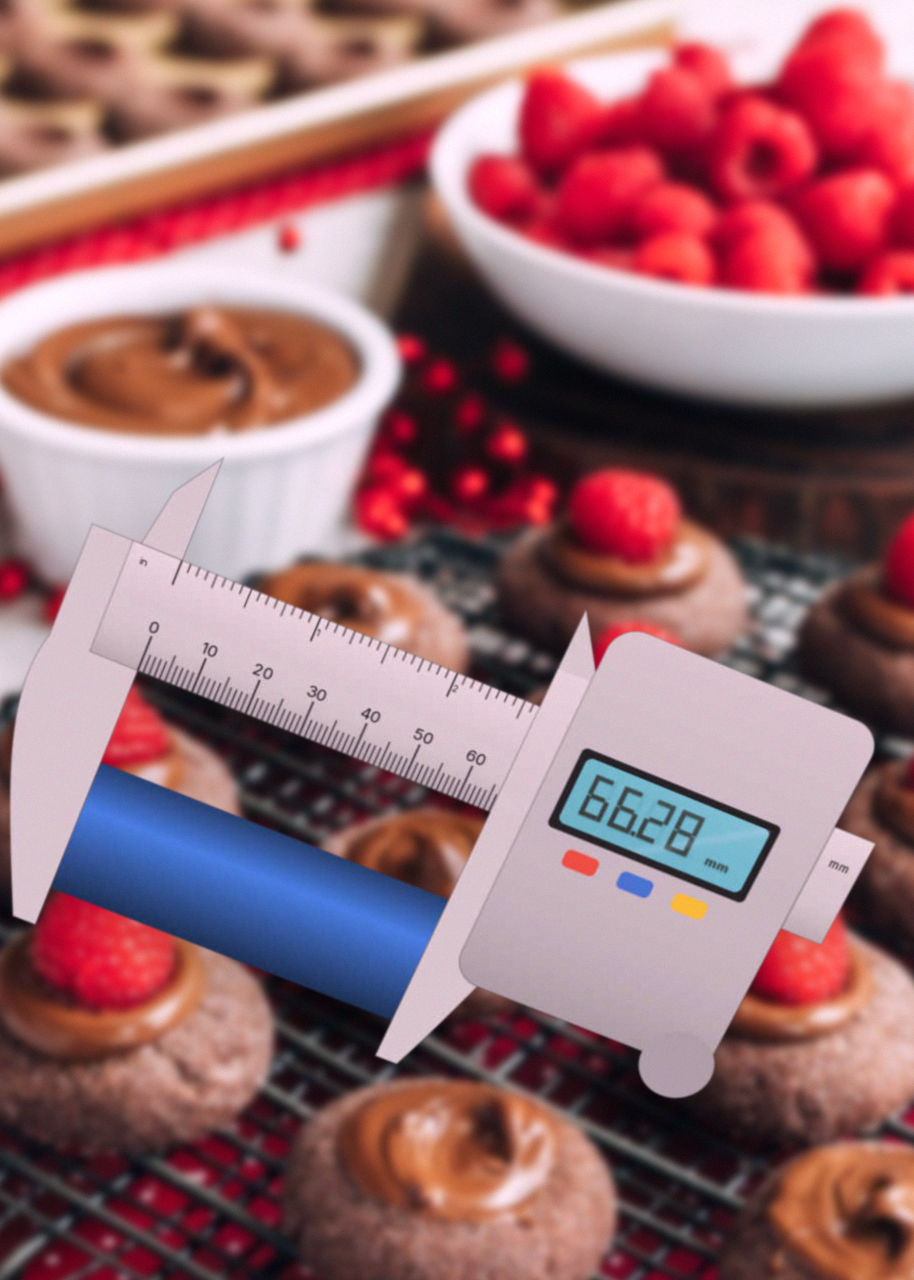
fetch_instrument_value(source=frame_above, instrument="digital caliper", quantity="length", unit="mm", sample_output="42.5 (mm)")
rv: 66.28 (mm)
